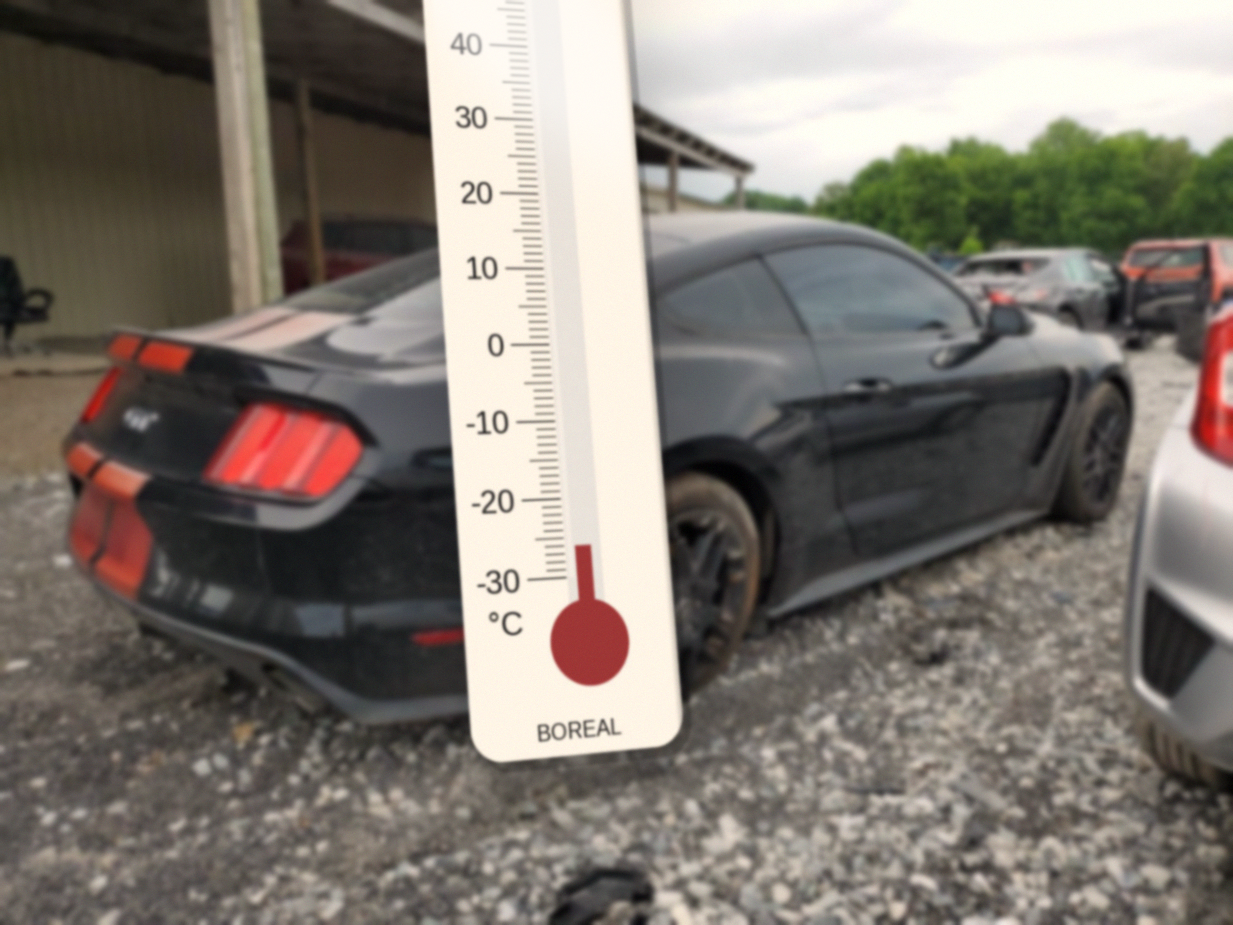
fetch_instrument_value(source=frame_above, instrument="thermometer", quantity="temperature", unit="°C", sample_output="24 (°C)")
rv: -26 (°C)
